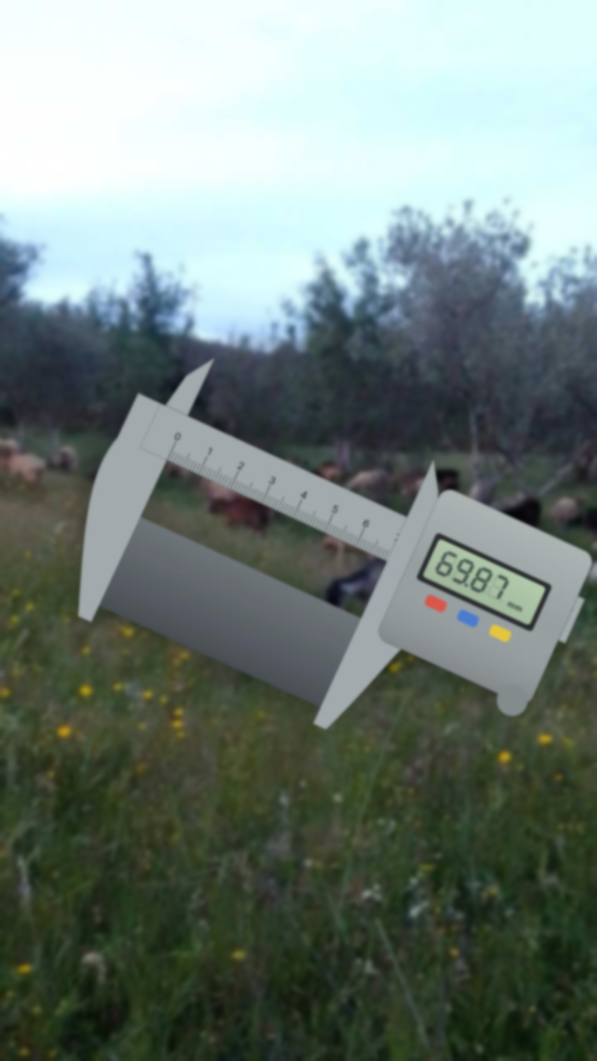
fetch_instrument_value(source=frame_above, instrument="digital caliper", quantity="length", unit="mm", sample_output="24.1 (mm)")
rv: 69.87 (mm)
